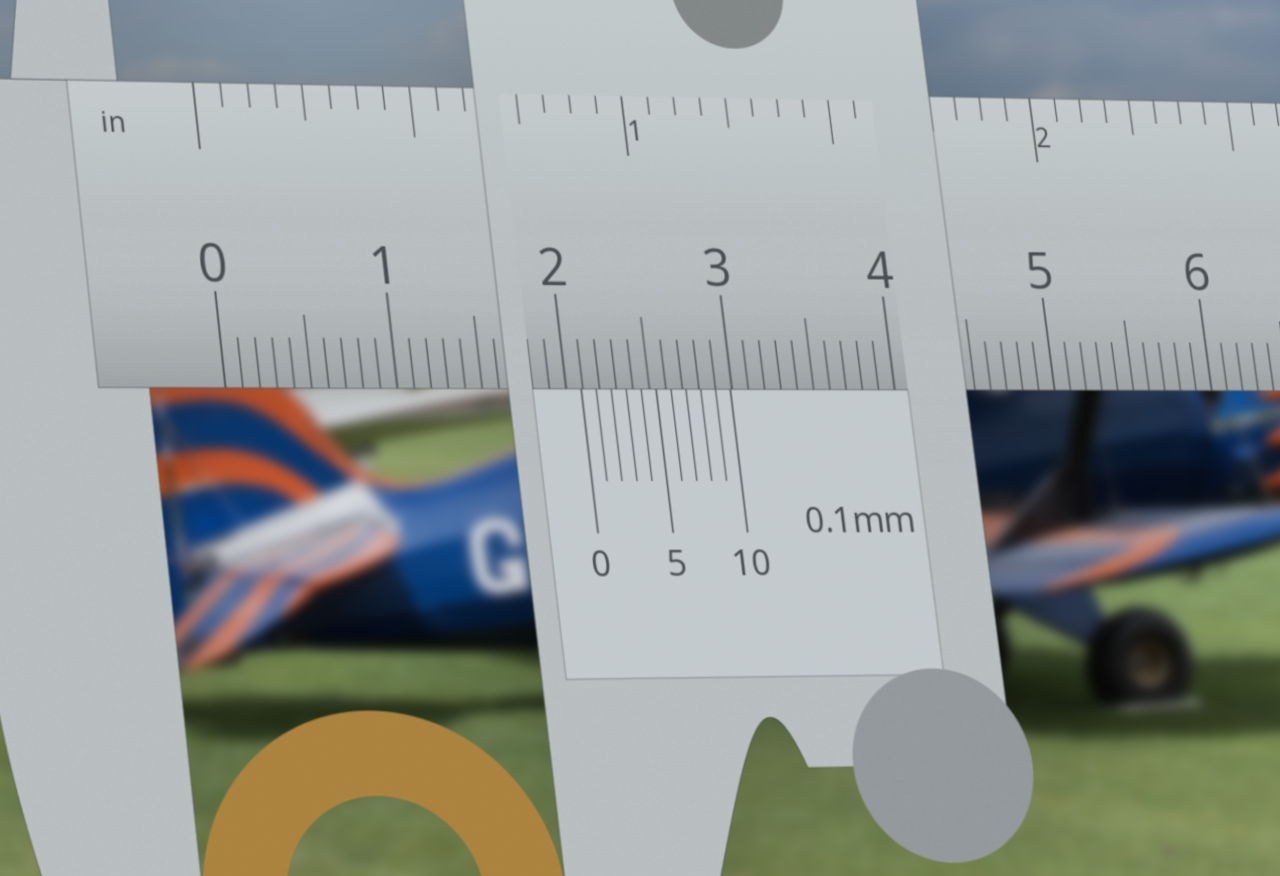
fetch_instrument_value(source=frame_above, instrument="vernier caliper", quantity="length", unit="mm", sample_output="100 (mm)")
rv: 20.9 (mm)
